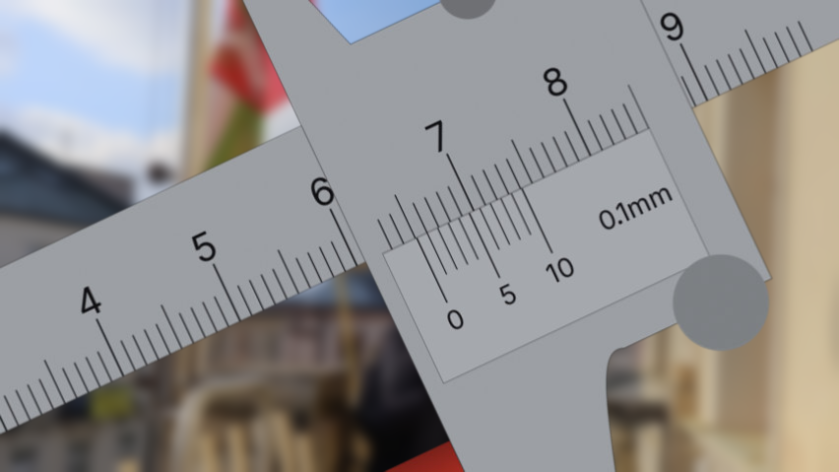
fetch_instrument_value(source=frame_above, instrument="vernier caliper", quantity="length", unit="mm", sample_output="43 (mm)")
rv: 65.1 (mm)
